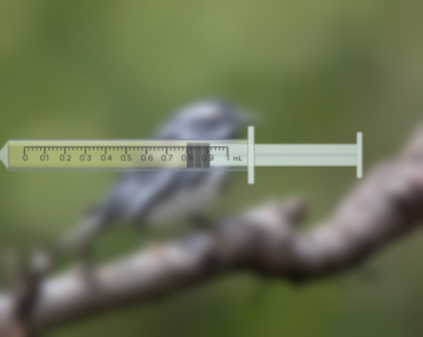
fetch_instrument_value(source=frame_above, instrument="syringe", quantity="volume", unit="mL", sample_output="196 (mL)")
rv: 0.8 (mL)
